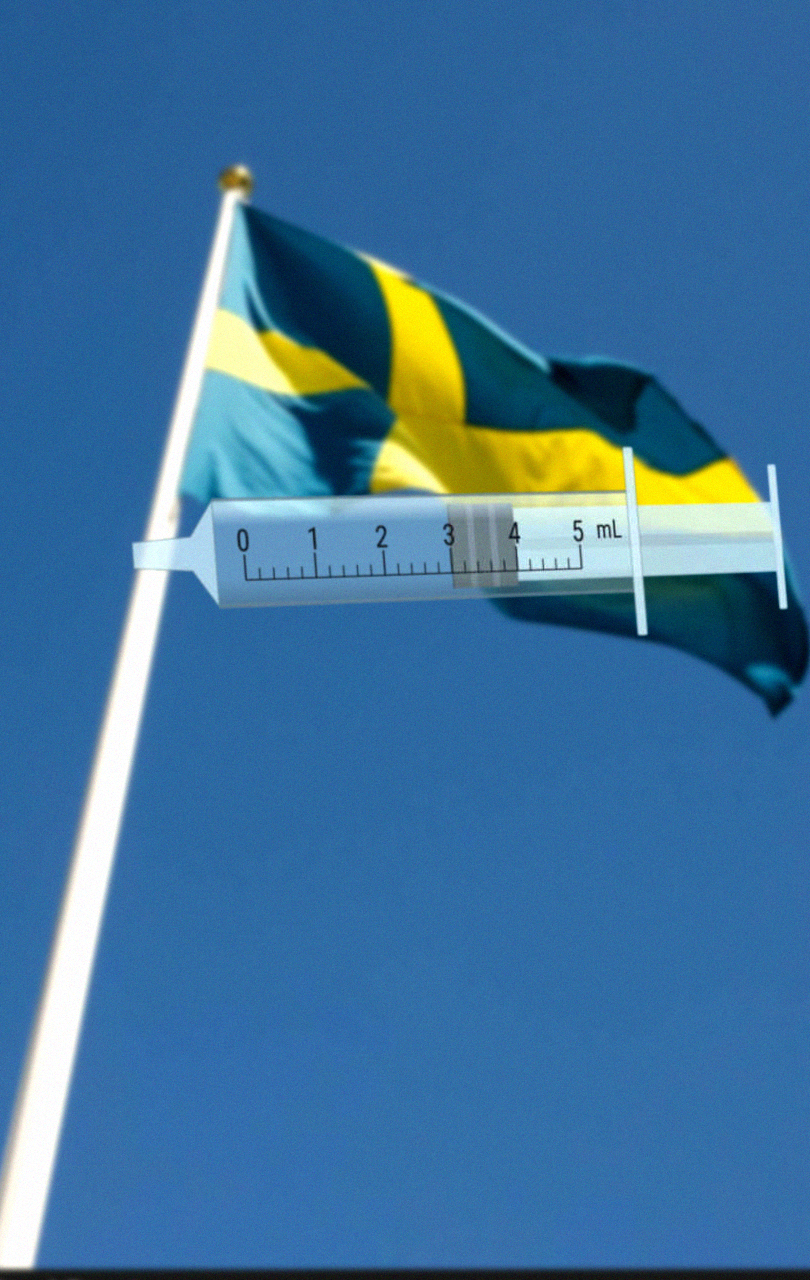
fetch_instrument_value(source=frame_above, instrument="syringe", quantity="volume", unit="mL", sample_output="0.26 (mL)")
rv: 3 (mL)
